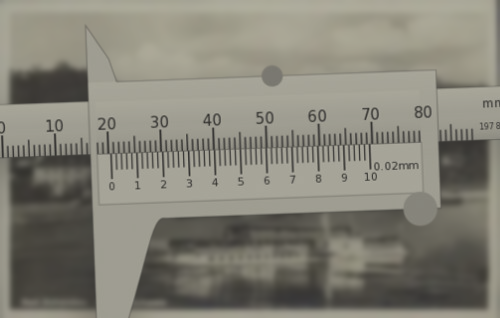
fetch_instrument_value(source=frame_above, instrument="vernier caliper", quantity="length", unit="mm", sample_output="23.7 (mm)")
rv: 20.5 (mm)
